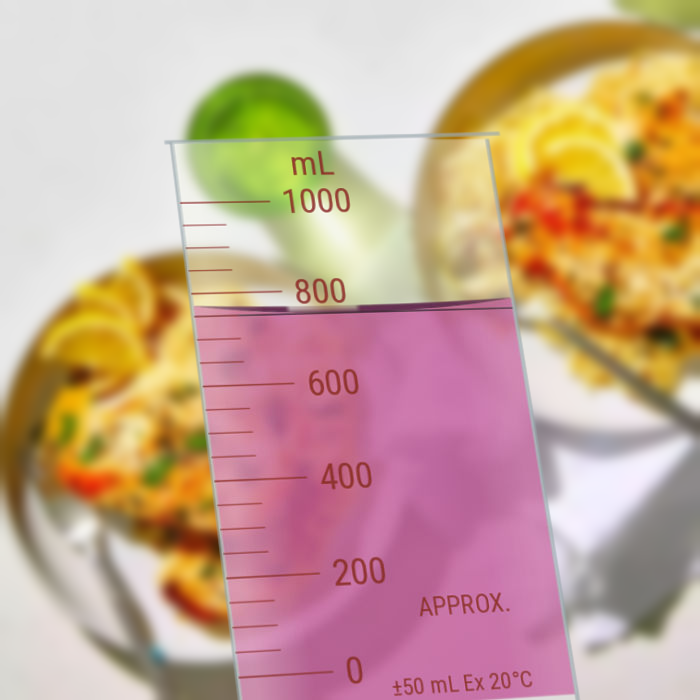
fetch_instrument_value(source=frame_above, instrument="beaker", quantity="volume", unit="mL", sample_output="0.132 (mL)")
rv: 750 (mL)
